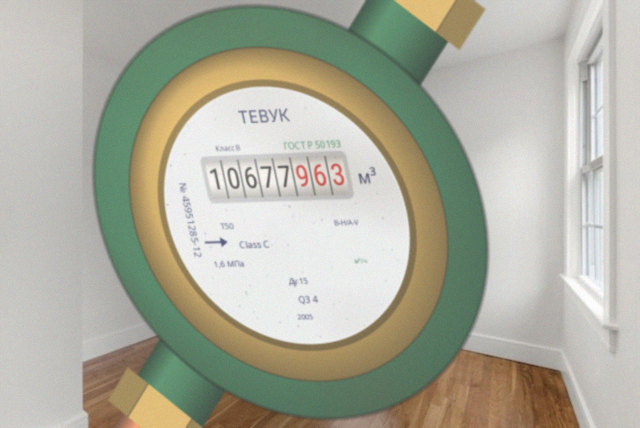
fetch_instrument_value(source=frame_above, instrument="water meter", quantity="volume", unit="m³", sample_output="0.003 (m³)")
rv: 10677.963 (m³)
